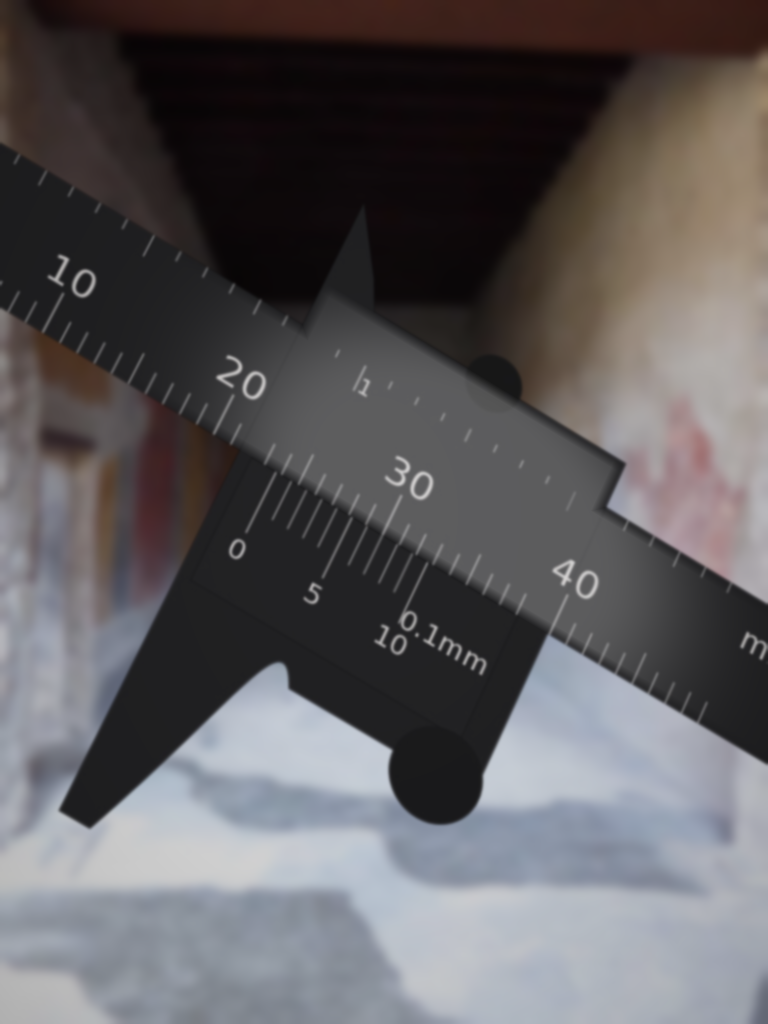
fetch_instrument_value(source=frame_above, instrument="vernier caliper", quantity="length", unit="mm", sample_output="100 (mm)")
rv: 23.7 (mm)
